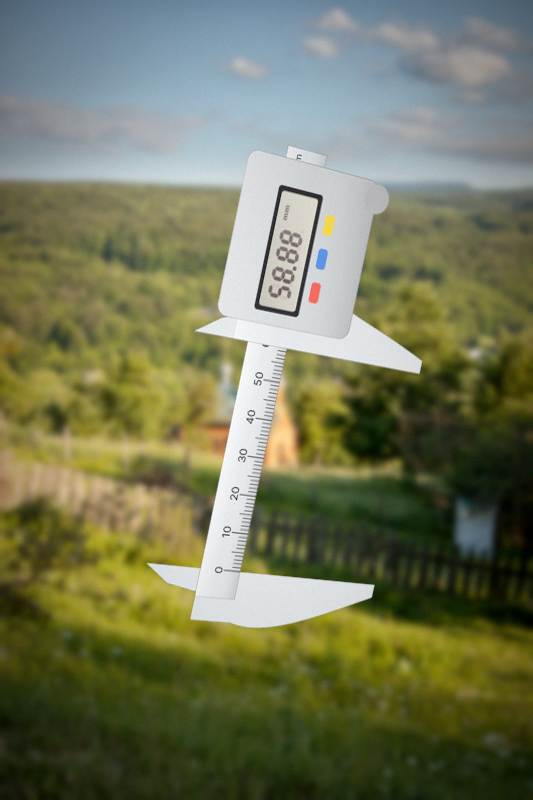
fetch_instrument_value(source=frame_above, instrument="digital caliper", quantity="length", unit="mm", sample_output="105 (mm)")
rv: 58.88 (mm)
